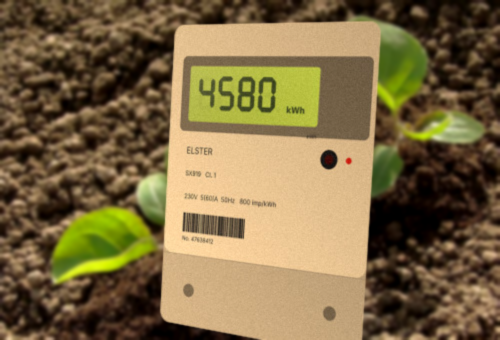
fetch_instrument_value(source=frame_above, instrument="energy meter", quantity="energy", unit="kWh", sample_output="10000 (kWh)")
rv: 4580 (kWh)
